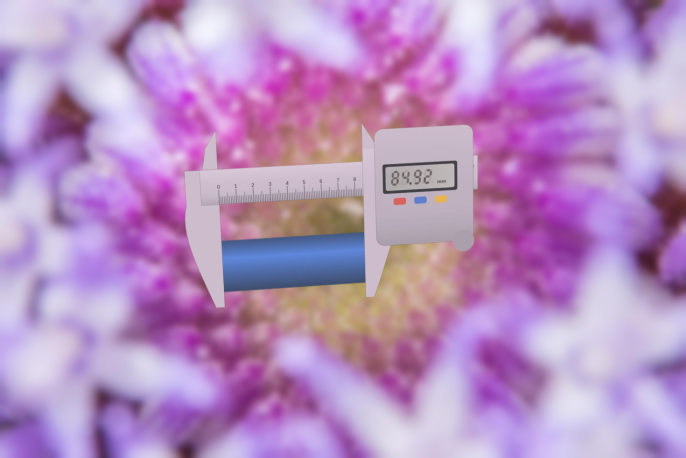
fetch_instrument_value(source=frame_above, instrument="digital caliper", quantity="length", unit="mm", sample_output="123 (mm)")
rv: 84.92 (mm)
